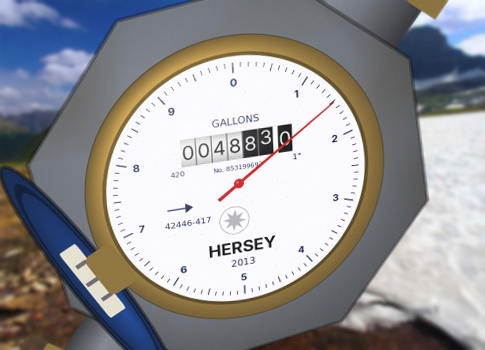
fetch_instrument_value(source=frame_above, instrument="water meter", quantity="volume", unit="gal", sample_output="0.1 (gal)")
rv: 48831.5 (gal)
